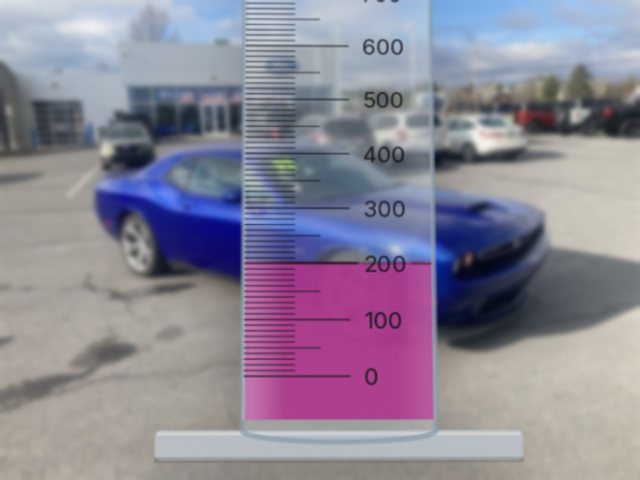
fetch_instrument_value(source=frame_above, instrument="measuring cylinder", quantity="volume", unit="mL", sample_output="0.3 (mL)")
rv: 200 (mL)
